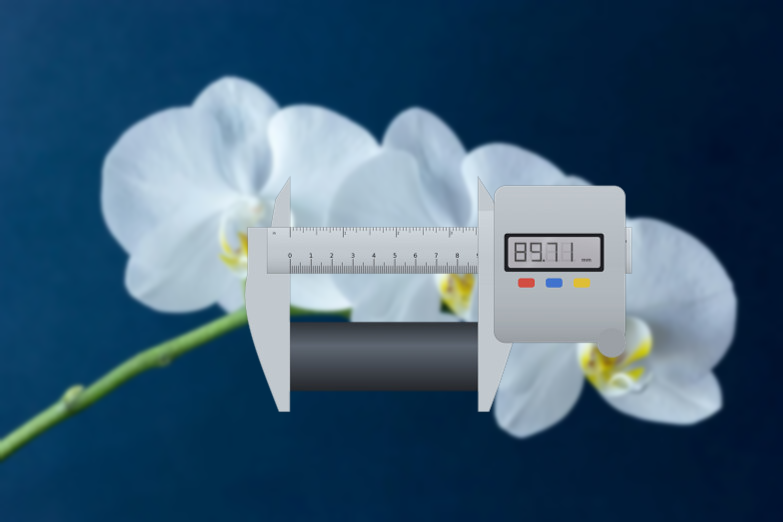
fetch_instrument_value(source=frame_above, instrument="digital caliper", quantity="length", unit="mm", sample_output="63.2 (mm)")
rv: 89.71 (mm)
